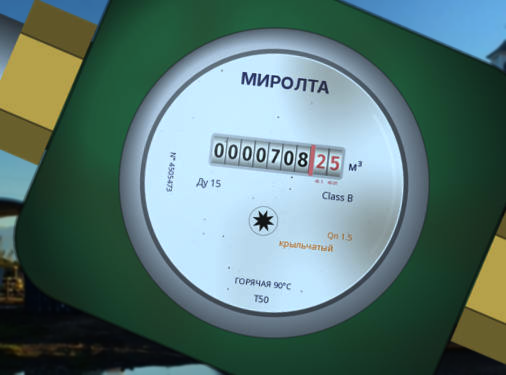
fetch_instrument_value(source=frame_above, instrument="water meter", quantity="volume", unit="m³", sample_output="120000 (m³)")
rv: 708.25 (m³)
